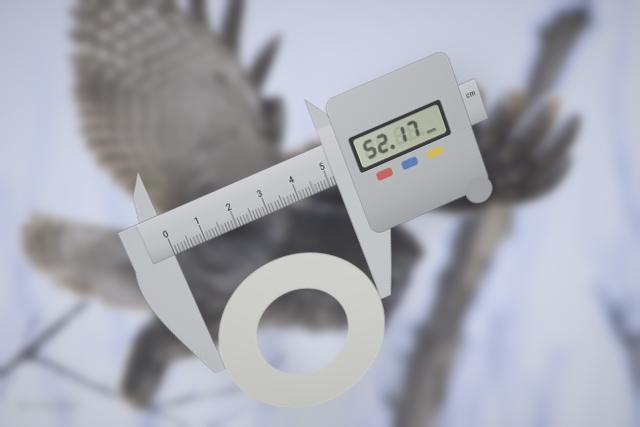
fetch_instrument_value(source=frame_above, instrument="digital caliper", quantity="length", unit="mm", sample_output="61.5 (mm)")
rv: 52.17 (mm)
